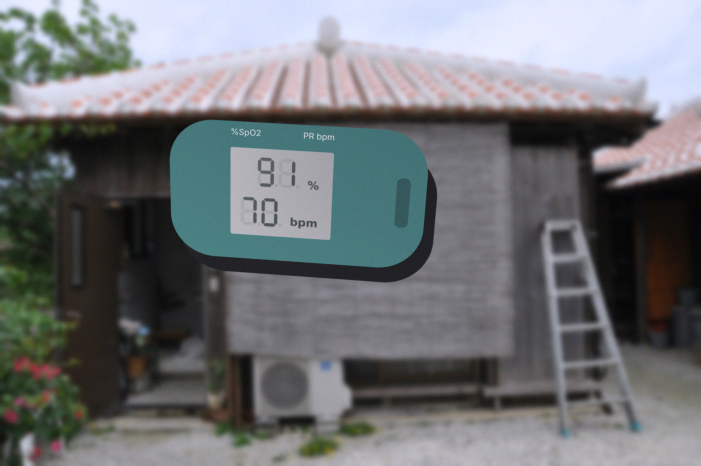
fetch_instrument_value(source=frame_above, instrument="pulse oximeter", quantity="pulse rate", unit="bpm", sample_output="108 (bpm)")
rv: 70 (bpm)
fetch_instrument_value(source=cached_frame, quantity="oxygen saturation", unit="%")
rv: 91 (%)
